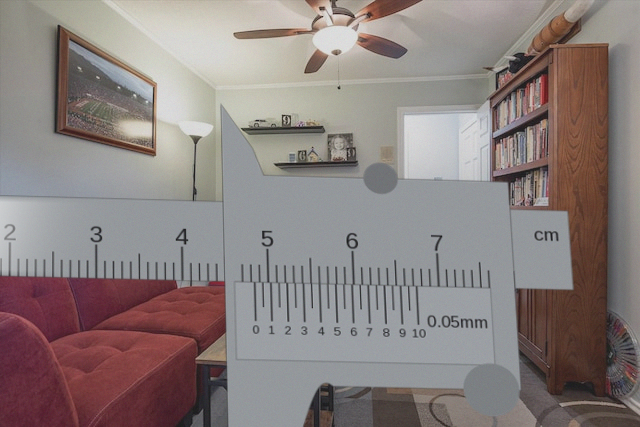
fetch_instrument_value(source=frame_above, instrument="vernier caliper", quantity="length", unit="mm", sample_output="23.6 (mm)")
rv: 48.4 (mm)
